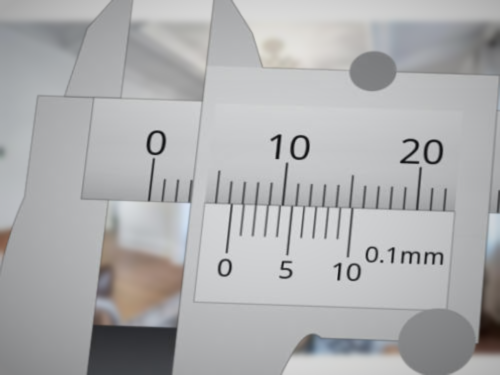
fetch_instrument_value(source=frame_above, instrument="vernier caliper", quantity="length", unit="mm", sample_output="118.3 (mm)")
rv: 6.2 (mm)
